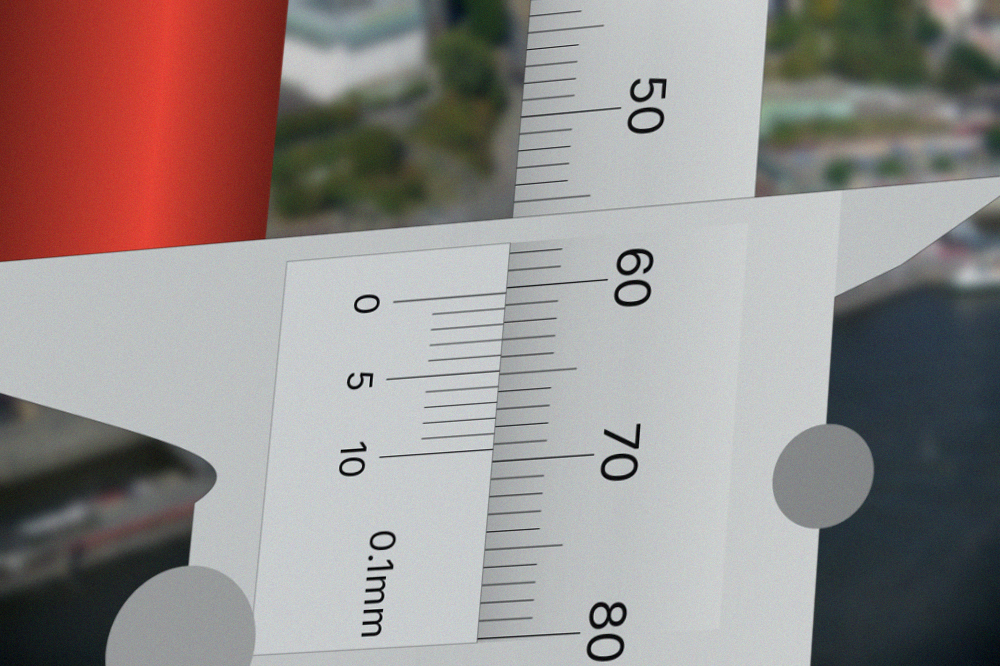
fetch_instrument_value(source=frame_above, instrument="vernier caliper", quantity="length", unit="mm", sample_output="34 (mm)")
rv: 60.3 (mm)
